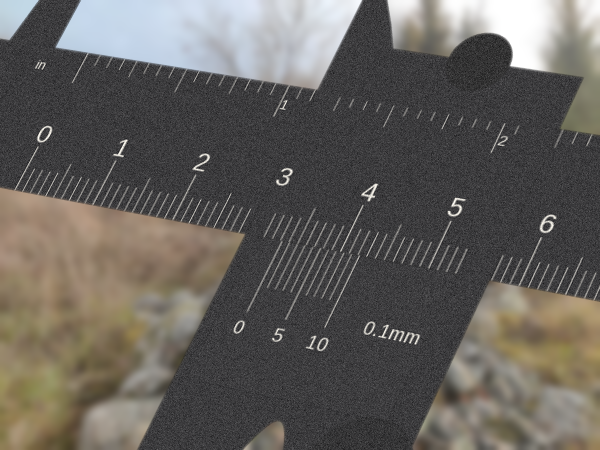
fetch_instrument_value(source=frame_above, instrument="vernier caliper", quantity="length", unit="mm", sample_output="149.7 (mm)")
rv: 33.2 (mm)
